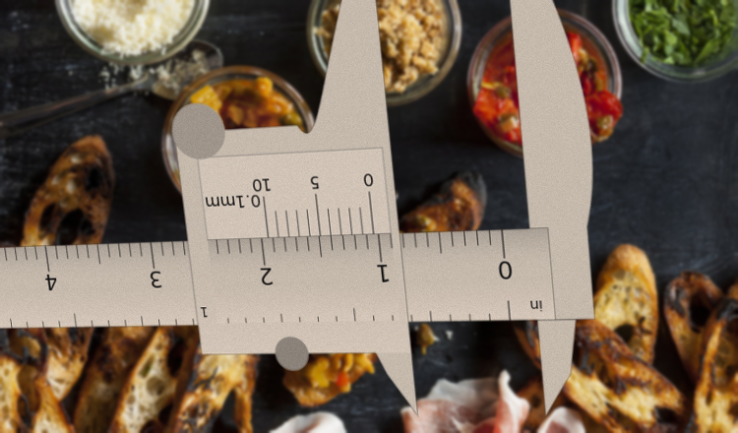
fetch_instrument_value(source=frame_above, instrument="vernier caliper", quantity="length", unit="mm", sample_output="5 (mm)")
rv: 10.4 (mm)
